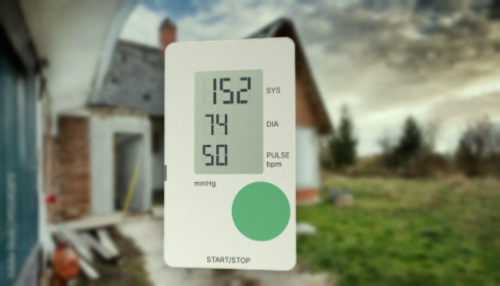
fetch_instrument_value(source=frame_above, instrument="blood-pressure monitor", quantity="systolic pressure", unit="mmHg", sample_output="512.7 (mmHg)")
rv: 152 (mmHg)
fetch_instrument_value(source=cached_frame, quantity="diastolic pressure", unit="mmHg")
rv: 74 (mmHg)
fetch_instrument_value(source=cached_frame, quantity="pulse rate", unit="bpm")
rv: 50 (bpm)
